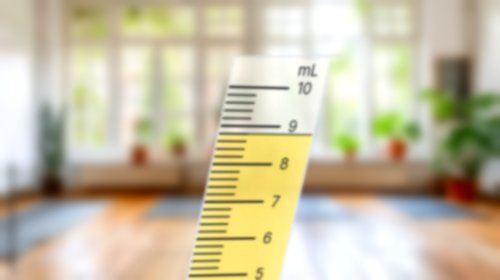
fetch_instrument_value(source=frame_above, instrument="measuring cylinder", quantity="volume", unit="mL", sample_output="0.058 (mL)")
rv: 8.8 (mL)
